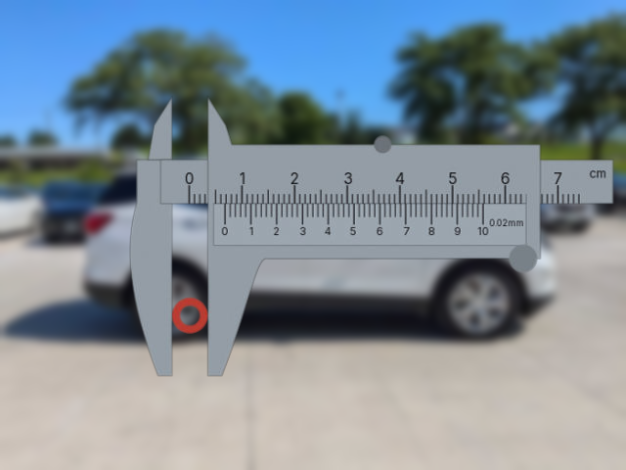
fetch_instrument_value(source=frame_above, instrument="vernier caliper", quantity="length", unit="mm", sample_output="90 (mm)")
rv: 6.8 (mm)
